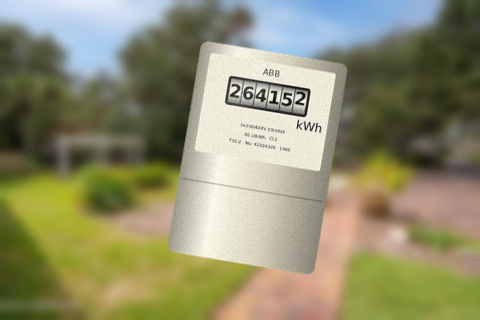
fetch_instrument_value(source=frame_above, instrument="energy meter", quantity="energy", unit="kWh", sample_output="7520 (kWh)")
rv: 264152 (kWh)
